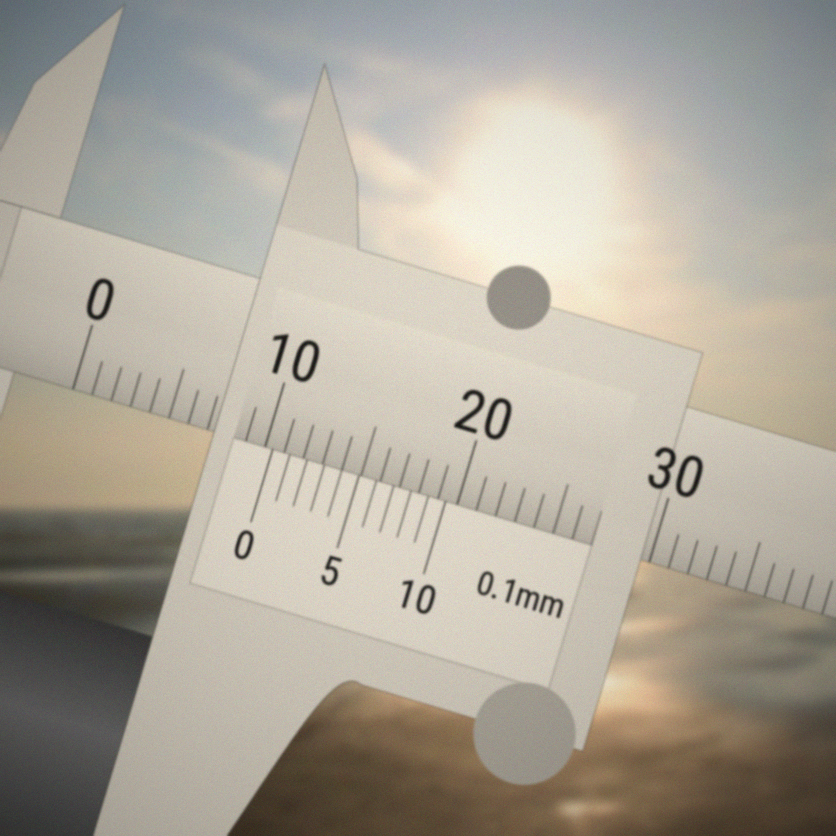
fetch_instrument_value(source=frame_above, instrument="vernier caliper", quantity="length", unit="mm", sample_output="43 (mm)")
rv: 10.4 (mm)
